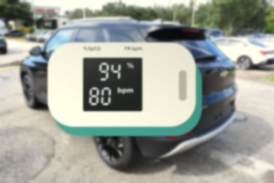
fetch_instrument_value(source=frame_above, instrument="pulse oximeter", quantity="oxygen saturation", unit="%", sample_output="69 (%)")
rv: 94 (%)
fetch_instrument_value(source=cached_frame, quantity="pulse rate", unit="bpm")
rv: 80 (bpm)
